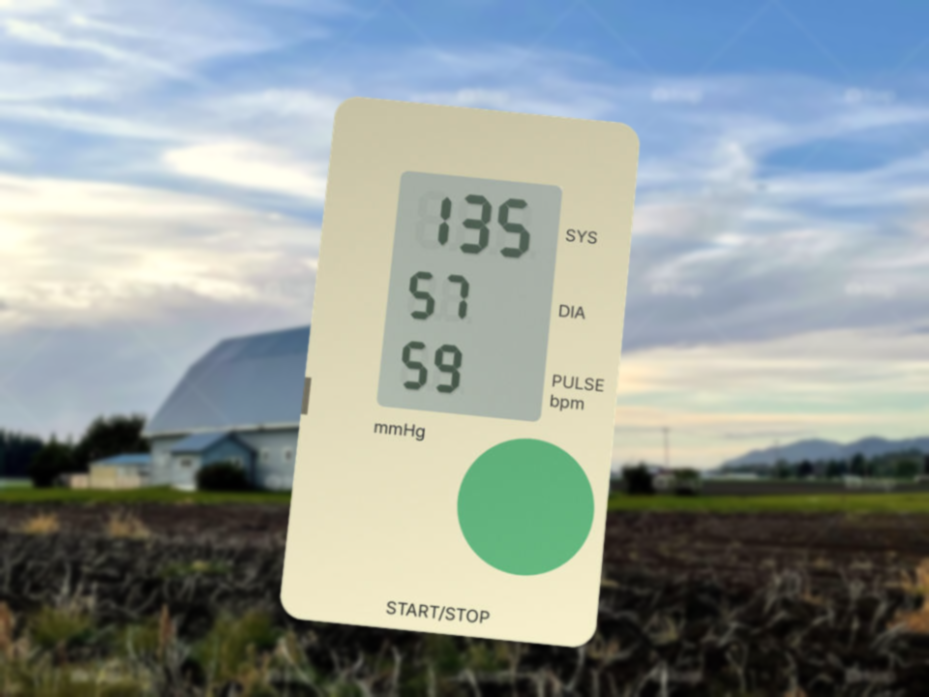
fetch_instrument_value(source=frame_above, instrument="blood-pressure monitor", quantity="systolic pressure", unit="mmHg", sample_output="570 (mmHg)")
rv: 135 (mmHg)
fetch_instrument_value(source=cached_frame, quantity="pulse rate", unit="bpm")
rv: 59 (bpm)
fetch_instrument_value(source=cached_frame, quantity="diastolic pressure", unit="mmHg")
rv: 57 (mmHg)
